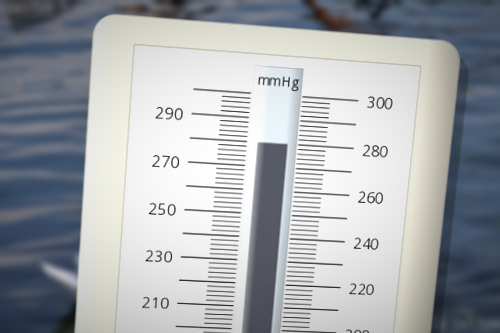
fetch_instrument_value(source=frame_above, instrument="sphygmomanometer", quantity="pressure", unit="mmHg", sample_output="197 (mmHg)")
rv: 280 (mmHg)
